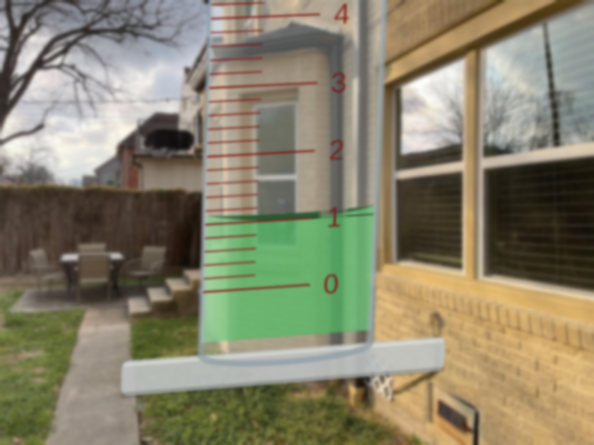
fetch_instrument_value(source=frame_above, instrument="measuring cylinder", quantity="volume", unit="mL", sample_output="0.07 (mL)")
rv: 1 (mL)
